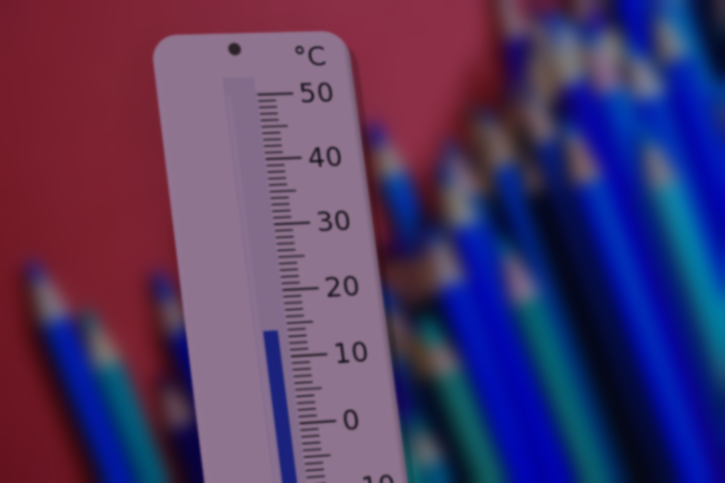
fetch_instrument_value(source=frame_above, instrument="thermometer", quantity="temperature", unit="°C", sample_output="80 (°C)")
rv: 14 (°C)
